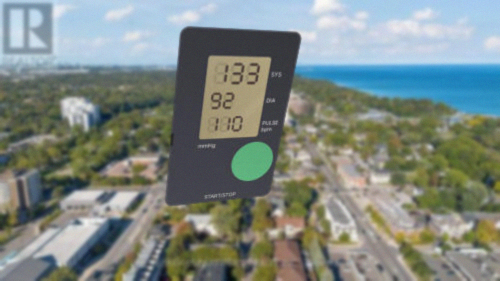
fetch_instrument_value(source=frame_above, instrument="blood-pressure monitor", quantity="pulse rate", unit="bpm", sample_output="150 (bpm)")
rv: 110 (bpm)
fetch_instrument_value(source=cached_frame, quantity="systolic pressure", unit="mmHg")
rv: 133 (mmHg)
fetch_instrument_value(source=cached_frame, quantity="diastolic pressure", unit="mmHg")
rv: 92 (mmHg)
